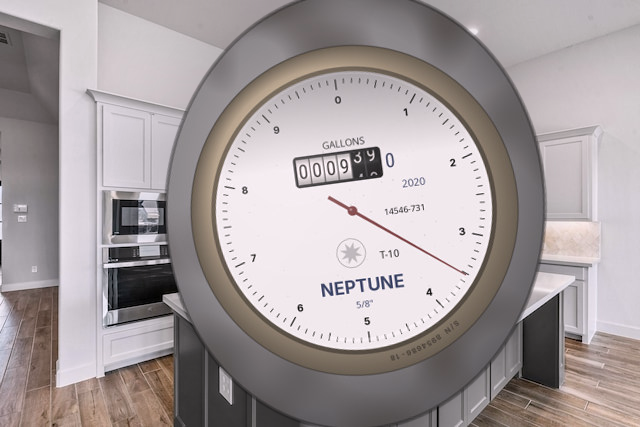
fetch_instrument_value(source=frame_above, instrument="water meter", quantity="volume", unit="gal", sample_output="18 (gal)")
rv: 9393.5 (gal)
